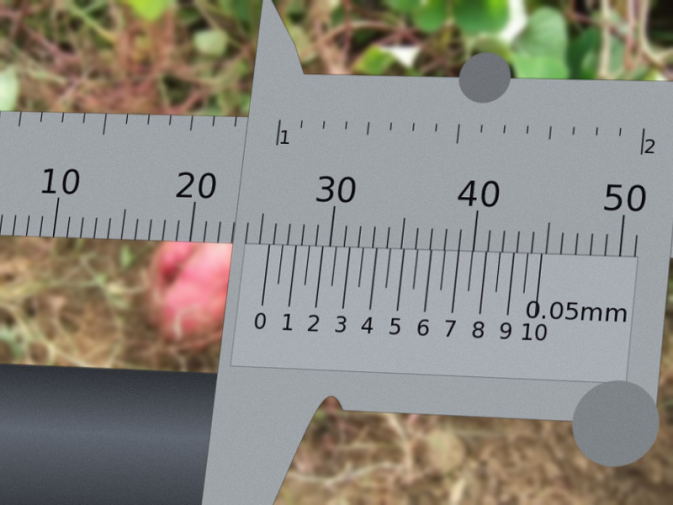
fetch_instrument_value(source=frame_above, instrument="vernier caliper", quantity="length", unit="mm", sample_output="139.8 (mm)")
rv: 25.7 (mm)
